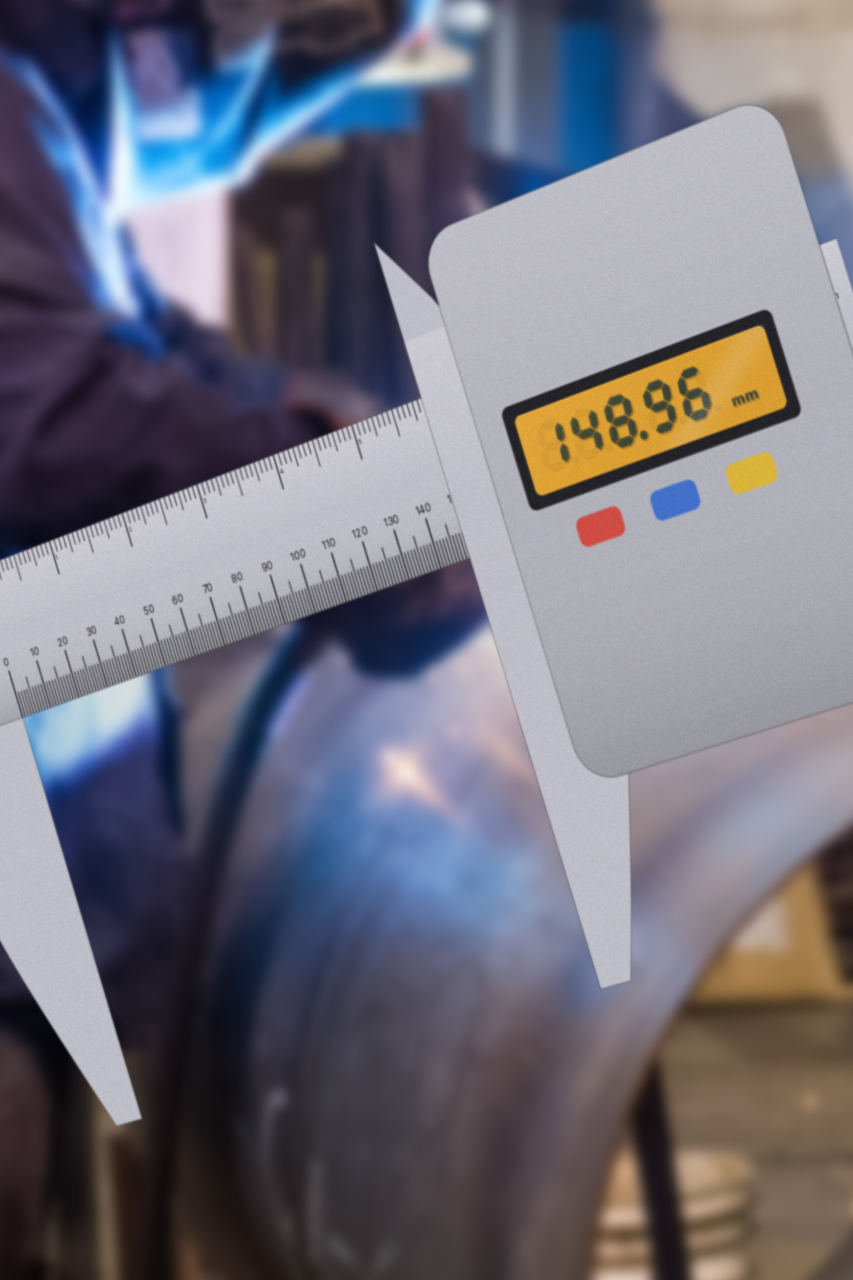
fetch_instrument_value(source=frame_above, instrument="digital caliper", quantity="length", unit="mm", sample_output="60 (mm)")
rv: 148.96 (mm)
